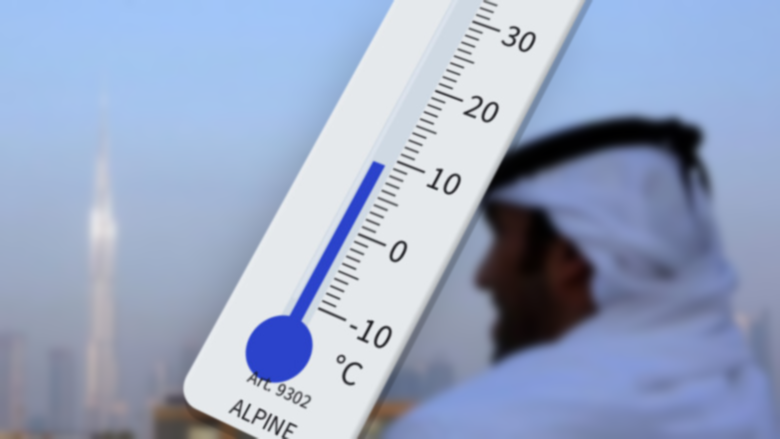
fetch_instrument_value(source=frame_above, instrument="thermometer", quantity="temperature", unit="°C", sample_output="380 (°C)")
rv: 9 (°C)
